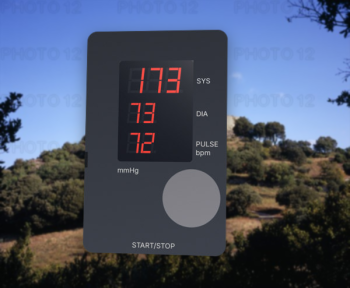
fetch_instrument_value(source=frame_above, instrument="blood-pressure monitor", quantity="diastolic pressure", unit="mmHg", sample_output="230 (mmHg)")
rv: 73 (mmHg)
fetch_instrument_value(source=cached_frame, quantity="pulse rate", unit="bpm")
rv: 72 (bpm)
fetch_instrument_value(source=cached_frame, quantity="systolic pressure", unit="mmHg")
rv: 173 (mmHg)
